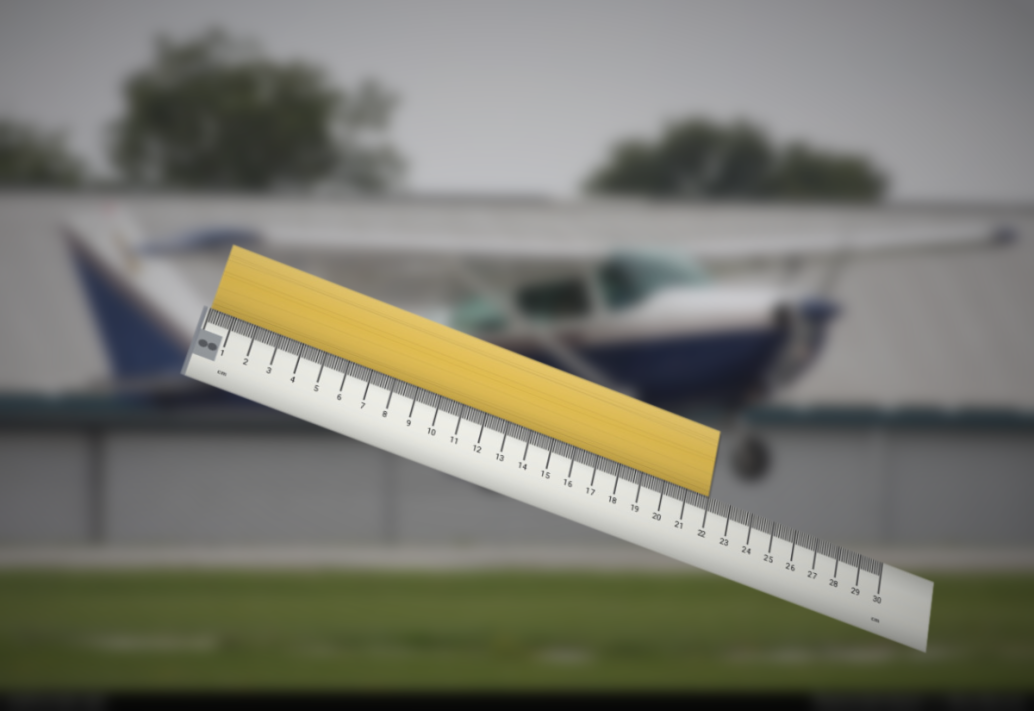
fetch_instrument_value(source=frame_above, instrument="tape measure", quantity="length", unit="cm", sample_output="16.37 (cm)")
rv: 22 (cm)
